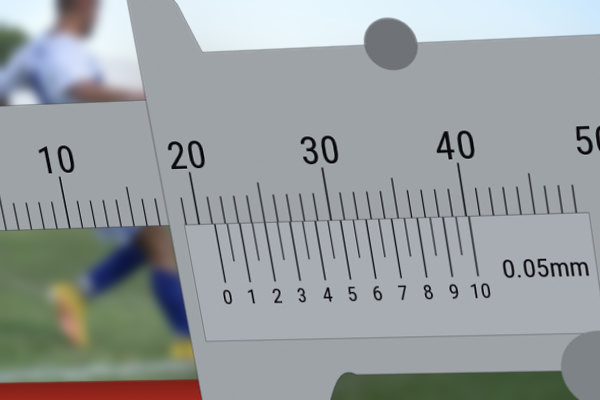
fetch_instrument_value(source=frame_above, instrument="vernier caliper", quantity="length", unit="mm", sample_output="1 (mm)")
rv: 21.2 (mm)
